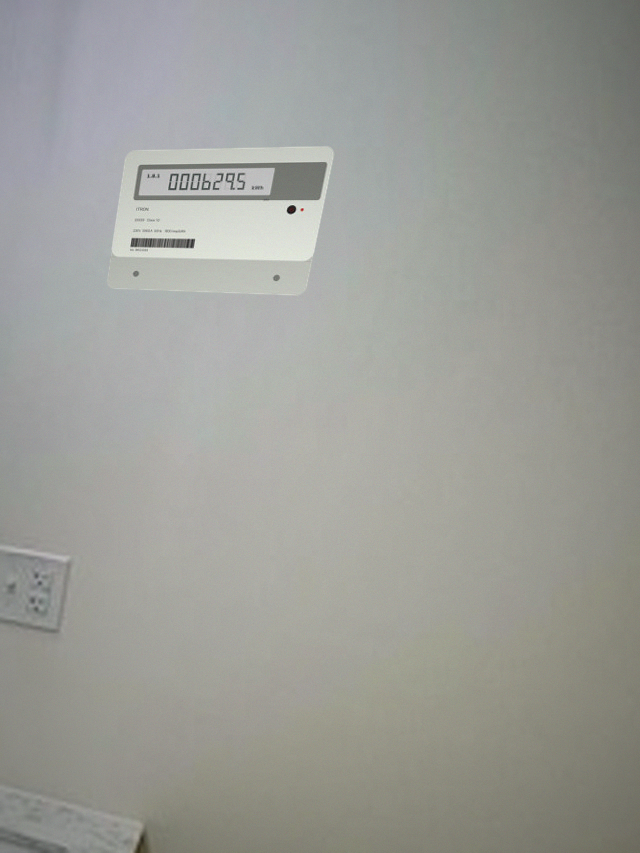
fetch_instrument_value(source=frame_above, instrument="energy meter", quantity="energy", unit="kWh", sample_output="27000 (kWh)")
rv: 629.5 (kWh)
